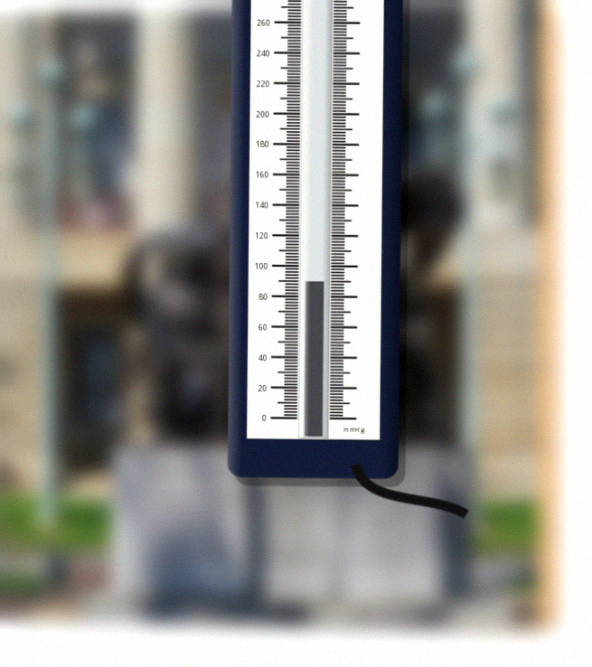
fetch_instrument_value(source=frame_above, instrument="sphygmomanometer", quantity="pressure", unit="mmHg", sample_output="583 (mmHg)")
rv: 90 (mmHg)
